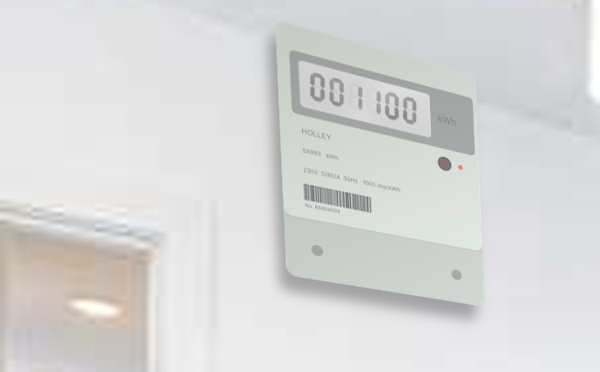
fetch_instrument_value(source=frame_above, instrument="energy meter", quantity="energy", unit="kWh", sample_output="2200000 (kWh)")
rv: 1100 (kWh)
